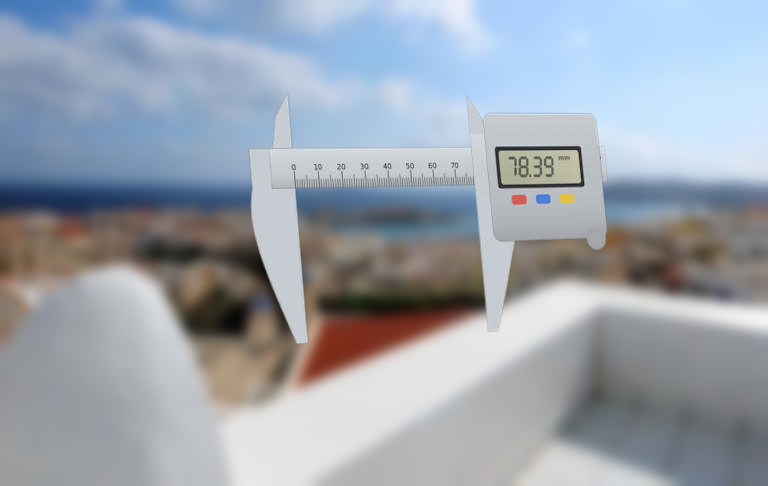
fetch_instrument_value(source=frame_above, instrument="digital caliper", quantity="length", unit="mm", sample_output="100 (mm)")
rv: 78.39 (mm)
